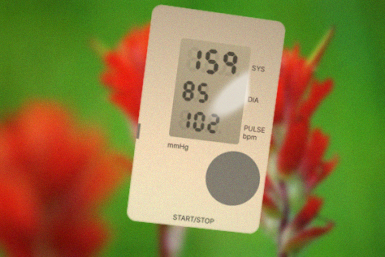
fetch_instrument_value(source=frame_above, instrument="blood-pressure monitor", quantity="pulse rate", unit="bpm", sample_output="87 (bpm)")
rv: 102 (bpm)
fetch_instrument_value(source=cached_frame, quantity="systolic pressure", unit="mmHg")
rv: 159 (mmHg)
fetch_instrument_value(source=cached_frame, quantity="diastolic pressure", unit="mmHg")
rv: 85 (mmHg)
